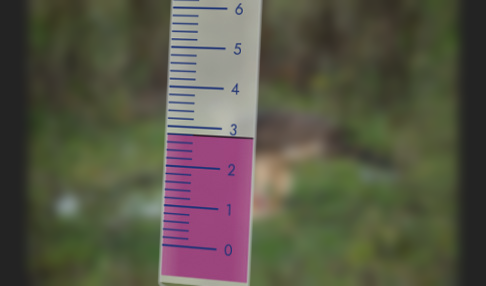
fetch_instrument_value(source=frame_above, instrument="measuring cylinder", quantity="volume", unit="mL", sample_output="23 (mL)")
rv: 2.8 (mL)
